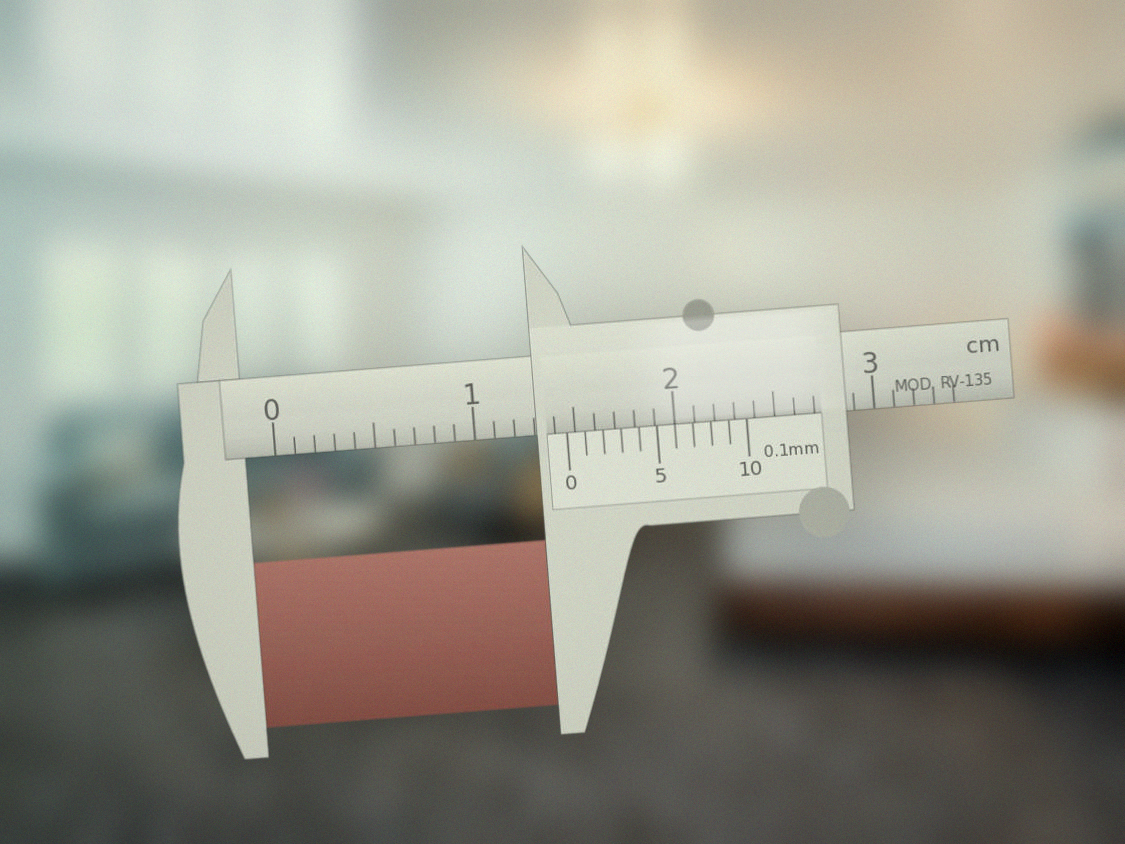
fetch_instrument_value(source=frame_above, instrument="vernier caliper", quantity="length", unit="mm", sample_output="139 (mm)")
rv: 14.6 (mm)
